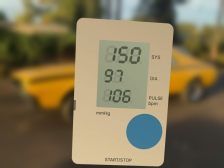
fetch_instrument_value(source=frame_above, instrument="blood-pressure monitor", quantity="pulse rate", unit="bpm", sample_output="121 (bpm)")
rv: 106 (bpm)
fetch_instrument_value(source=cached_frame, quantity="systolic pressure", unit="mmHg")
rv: 150 (mmHg)
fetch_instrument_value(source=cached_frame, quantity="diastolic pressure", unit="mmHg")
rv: 97 (mmHg)
